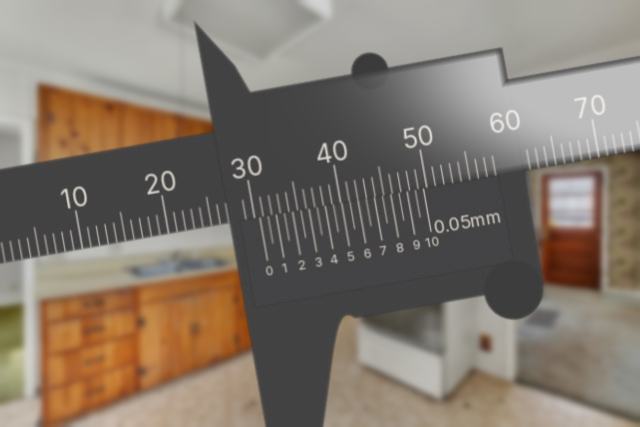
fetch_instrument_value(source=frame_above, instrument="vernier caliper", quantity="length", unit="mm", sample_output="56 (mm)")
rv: 30.6 (mm)
